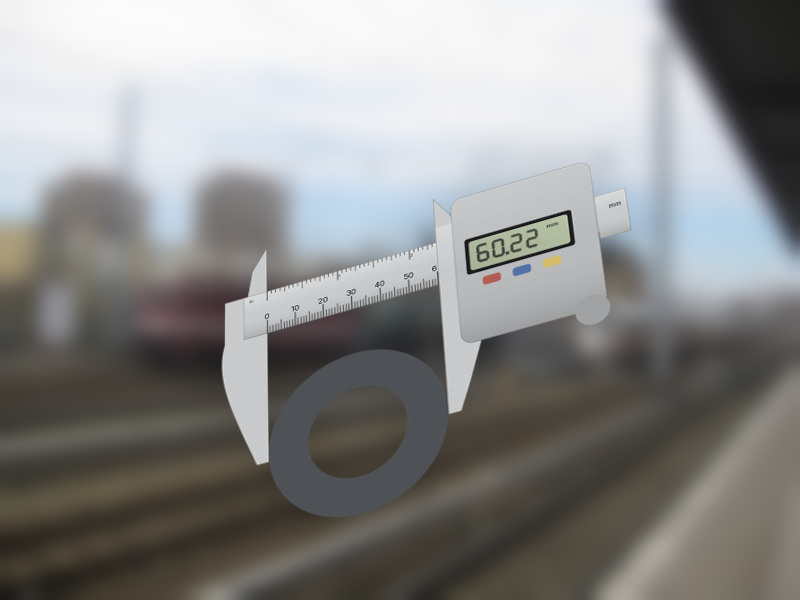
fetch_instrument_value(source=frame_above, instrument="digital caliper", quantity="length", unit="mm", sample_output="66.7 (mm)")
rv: 60.22 (mm)
